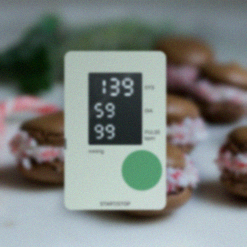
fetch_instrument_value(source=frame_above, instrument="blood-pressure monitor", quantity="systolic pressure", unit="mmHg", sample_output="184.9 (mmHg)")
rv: 139 (mmHg)
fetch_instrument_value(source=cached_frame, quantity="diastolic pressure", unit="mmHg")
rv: 59 (mmHg)
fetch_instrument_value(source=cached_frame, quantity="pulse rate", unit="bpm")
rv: 99 (bpm)
